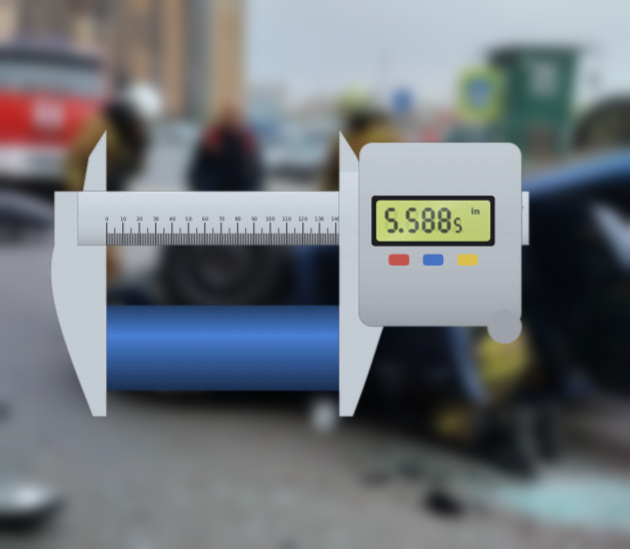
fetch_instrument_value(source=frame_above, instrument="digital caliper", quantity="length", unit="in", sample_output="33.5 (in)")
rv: 5.5885 (in)
